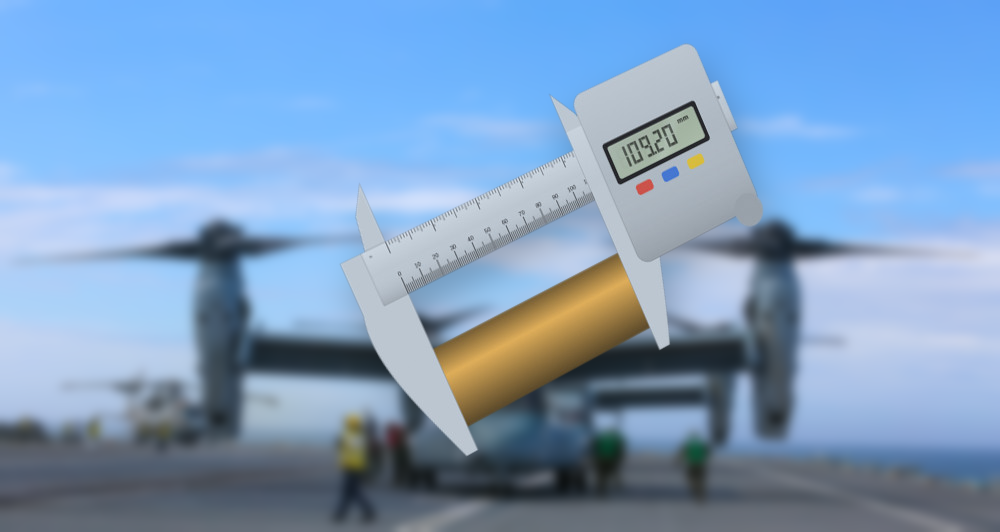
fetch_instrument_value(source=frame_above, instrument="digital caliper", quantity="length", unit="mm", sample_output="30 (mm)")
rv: 109.20 (mm)
